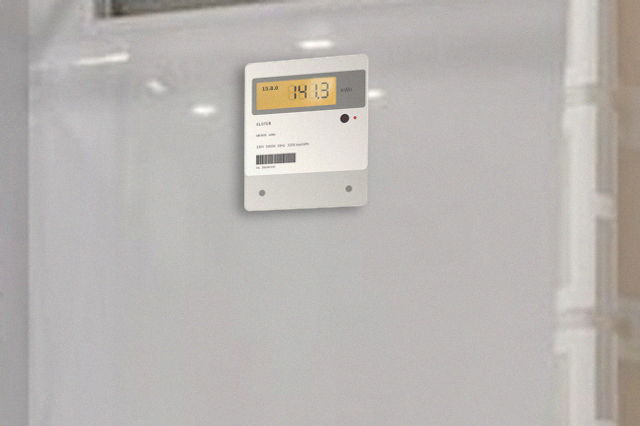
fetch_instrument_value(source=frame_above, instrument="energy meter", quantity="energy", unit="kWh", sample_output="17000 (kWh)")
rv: 141.3 (kWh)
